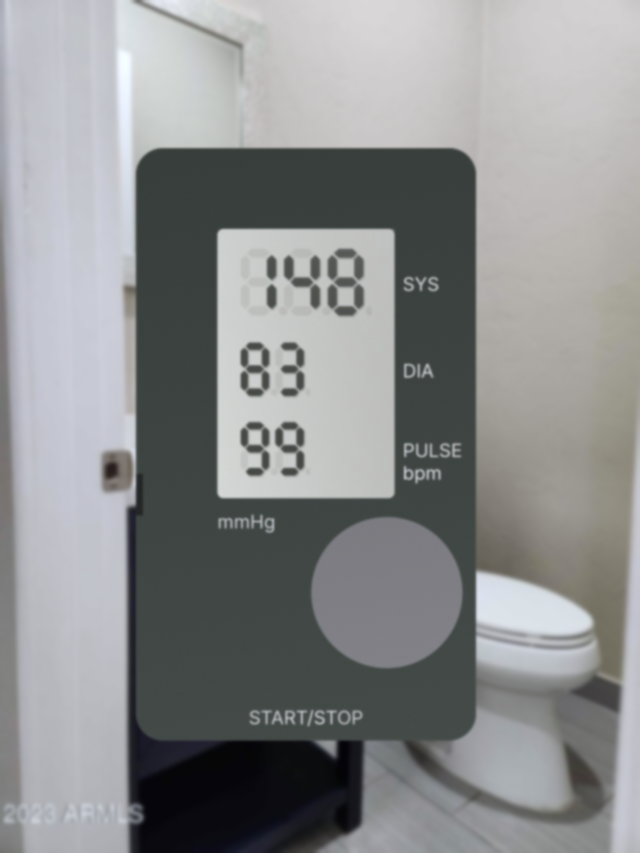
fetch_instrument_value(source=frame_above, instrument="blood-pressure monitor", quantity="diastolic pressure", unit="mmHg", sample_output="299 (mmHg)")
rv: 83 (mmHg)
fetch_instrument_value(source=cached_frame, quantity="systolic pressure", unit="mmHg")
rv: 148 (mmHg)
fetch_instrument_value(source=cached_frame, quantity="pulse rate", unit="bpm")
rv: 99 (bpm)
